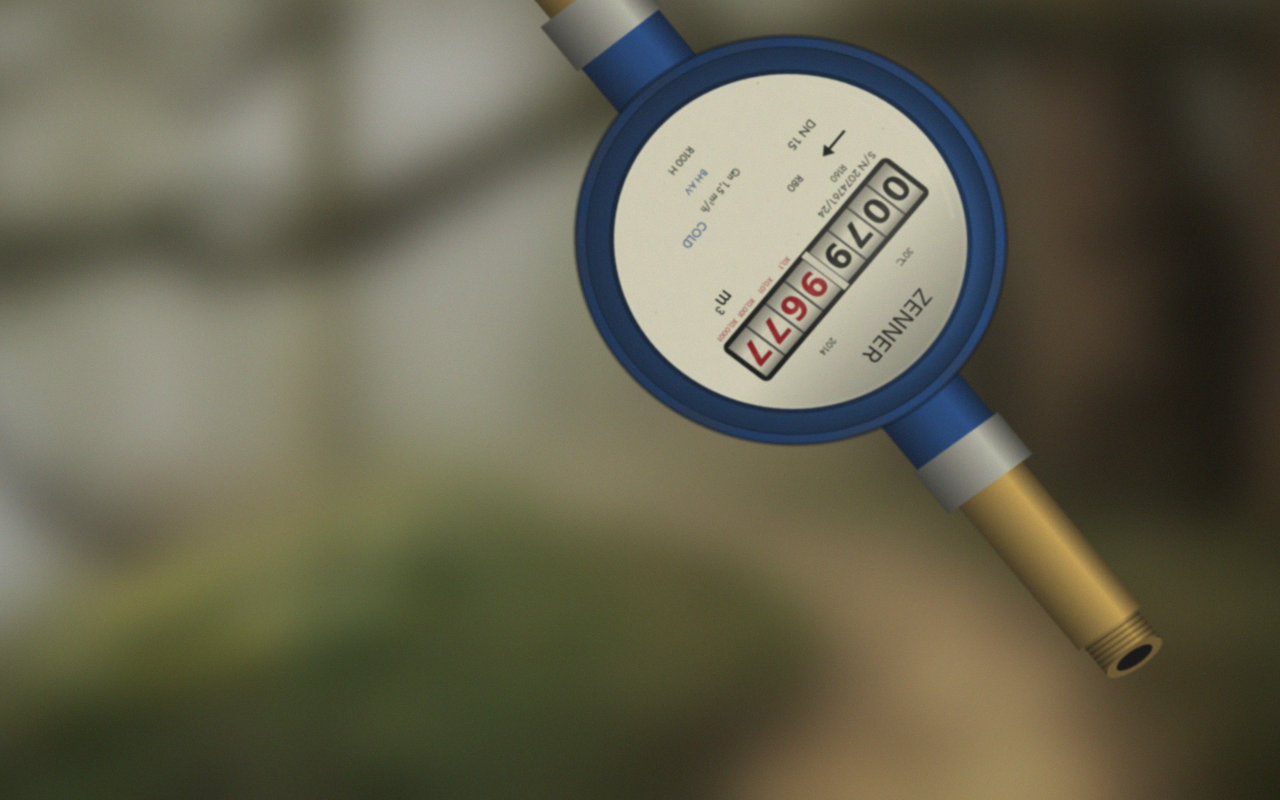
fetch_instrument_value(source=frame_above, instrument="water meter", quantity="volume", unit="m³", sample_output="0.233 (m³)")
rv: 79.9677 (m³)
